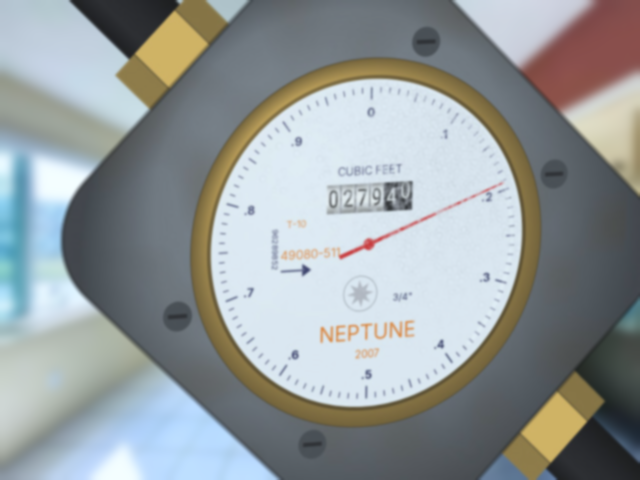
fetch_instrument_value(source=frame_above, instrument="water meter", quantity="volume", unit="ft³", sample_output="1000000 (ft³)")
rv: 27940.19 (ft³)
